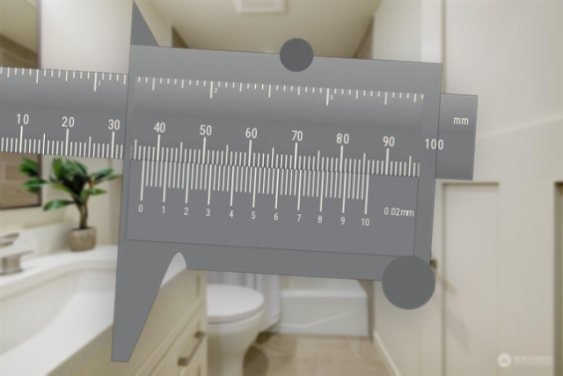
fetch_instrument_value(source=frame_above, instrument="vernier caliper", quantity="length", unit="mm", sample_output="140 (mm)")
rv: 37.0 (mm)
